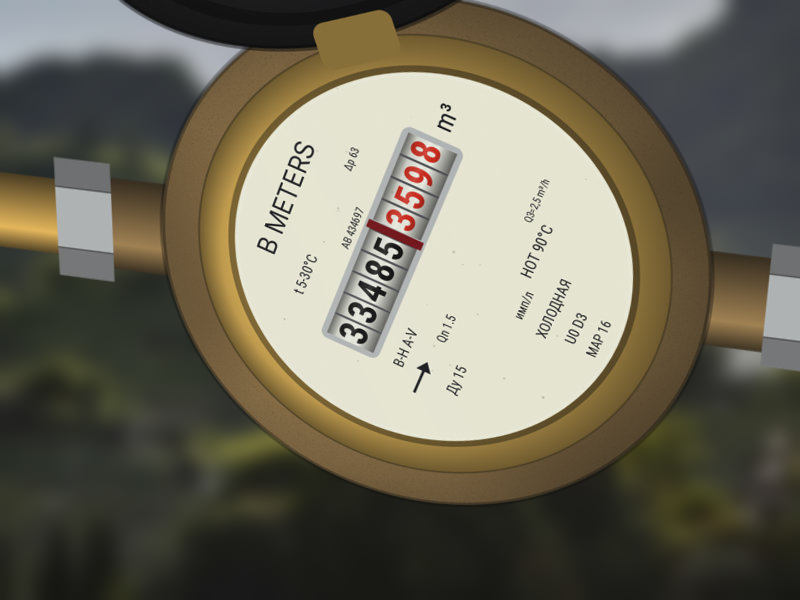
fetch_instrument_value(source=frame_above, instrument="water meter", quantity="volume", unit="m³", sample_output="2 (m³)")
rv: 33485.3598 (m³)
